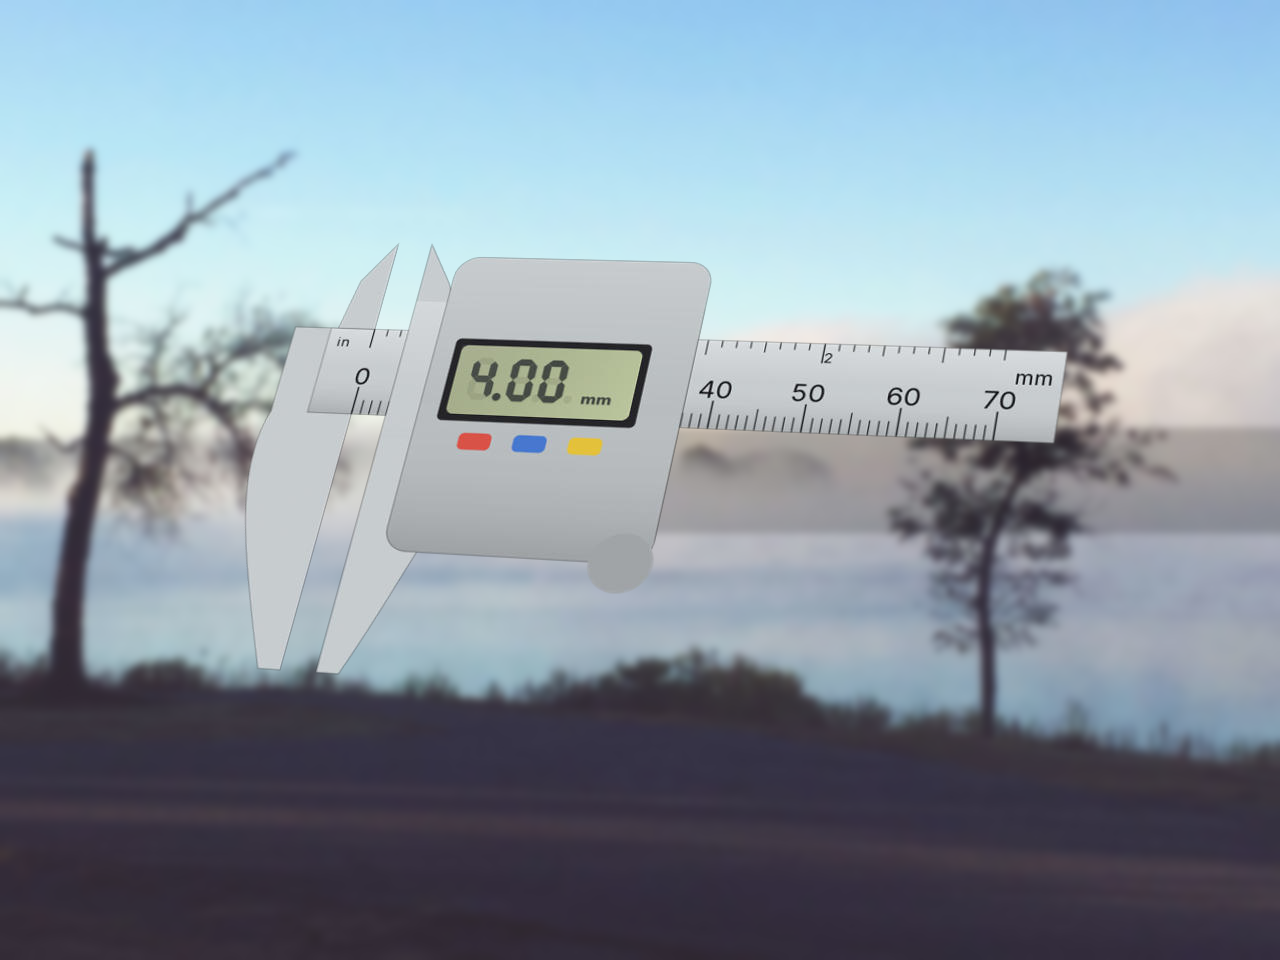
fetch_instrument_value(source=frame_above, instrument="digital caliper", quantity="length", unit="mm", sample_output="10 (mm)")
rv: 4.00 (mm)
